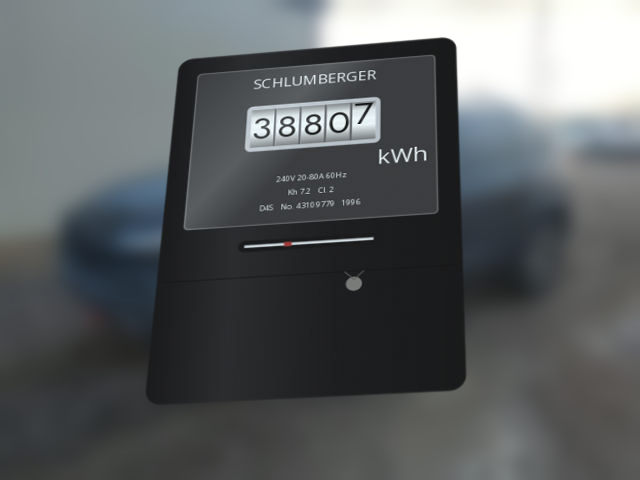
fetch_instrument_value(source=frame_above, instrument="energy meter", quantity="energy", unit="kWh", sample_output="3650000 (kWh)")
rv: 38807 (kWh)
